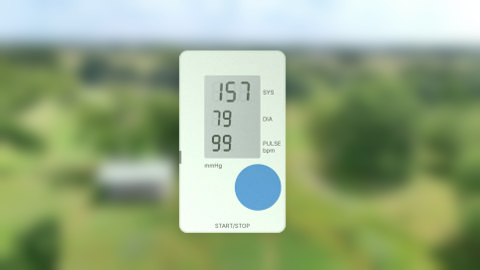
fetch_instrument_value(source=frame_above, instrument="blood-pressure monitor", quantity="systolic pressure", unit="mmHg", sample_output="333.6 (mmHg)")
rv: 157 (mmHg)
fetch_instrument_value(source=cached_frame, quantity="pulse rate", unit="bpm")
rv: 99 (bpm)
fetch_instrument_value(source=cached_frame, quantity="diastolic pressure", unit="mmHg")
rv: 79 (mmHg)
